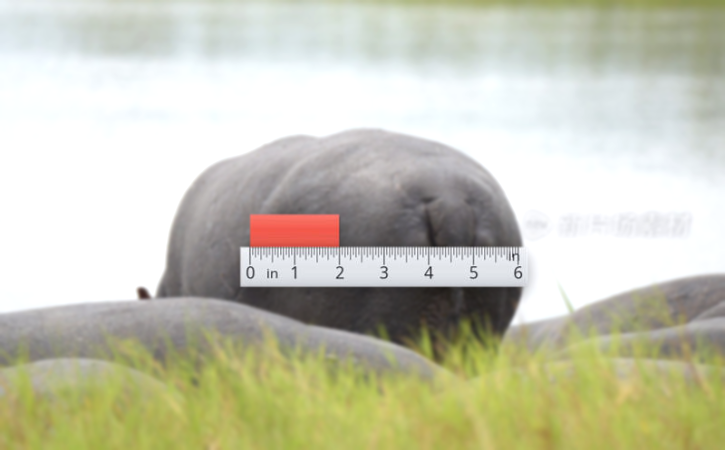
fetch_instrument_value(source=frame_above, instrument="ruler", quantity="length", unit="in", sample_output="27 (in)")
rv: 2 (in)
